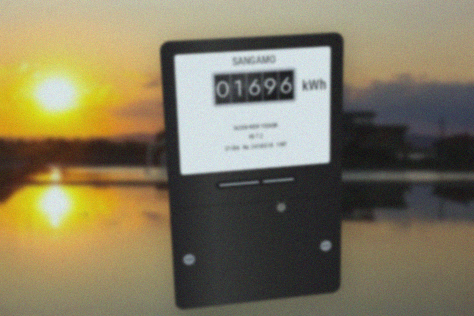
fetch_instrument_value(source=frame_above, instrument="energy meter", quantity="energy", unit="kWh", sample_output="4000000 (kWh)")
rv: 1696 (kWh)
